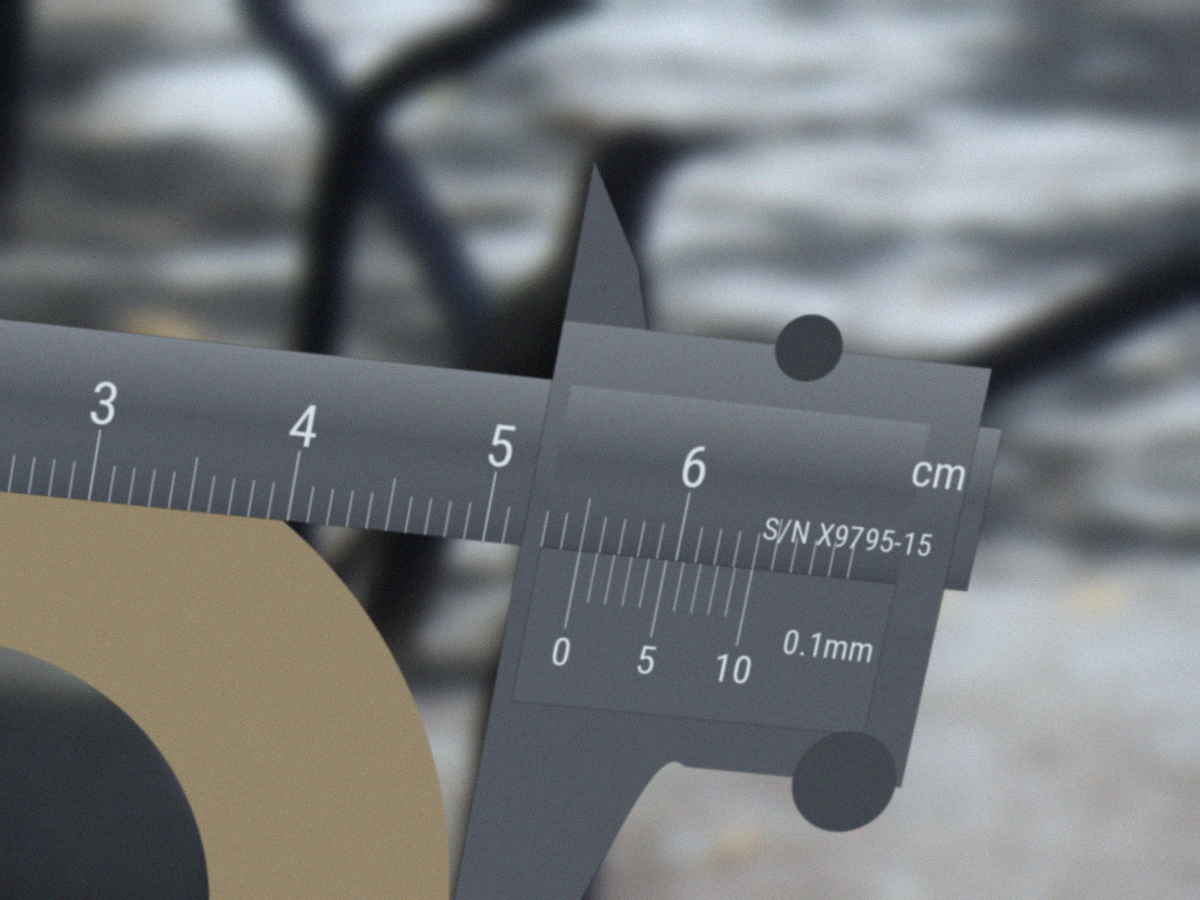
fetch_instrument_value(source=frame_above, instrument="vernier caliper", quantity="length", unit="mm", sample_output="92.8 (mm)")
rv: 55.0 (mm)
